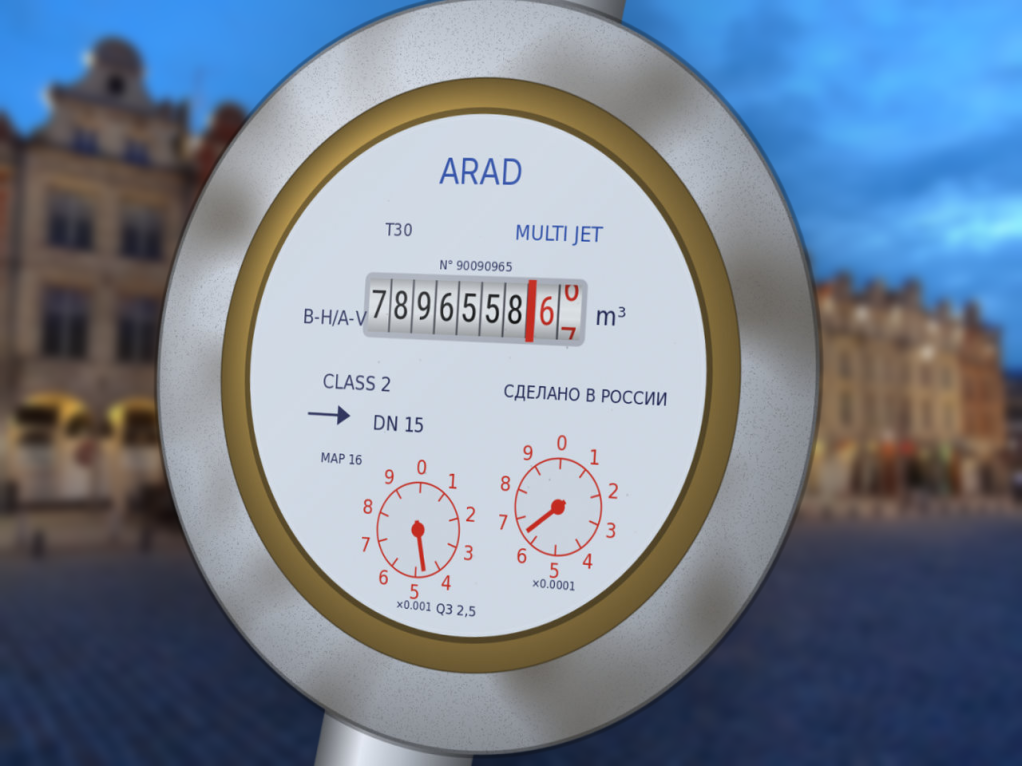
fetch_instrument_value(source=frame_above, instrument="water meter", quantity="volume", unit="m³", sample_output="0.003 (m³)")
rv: 7896558.6646 (m³)
